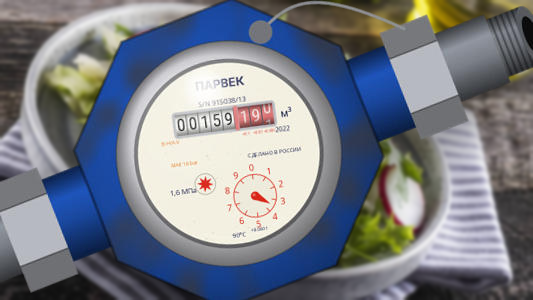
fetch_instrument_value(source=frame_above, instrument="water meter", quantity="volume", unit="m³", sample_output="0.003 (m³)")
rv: 159.1903 (m³)
